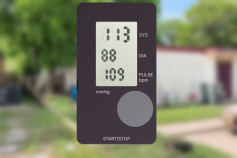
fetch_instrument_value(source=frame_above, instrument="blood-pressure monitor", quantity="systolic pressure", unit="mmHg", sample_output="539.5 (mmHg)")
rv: 113 (mmHg)
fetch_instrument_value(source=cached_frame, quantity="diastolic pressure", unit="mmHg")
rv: 88 (mmHg)
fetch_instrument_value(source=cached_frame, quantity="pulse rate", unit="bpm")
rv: 109 (bpm)
